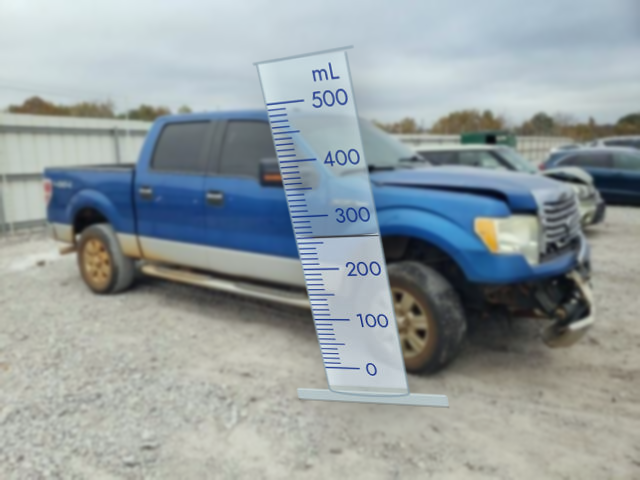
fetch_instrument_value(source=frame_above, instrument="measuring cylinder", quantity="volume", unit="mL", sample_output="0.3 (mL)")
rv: 260 (mL)
